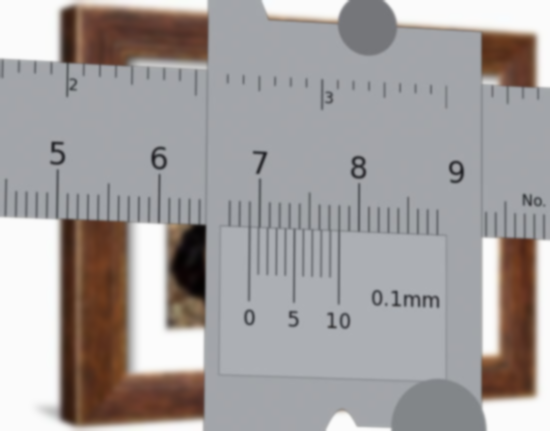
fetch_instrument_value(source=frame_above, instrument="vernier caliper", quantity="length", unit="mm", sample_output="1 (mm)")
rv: 69.0 (mm)
